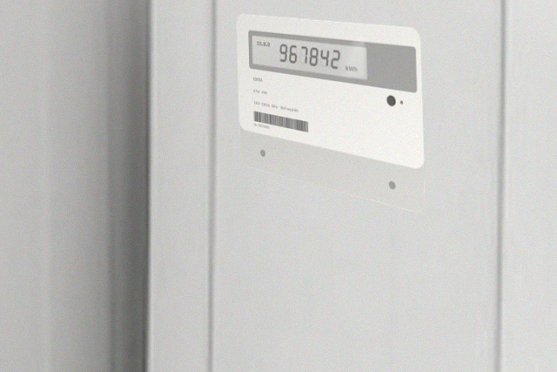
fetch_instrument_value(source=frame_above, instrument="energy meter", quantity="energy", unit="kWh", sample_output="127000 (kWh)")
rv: 967842 (kWh)
